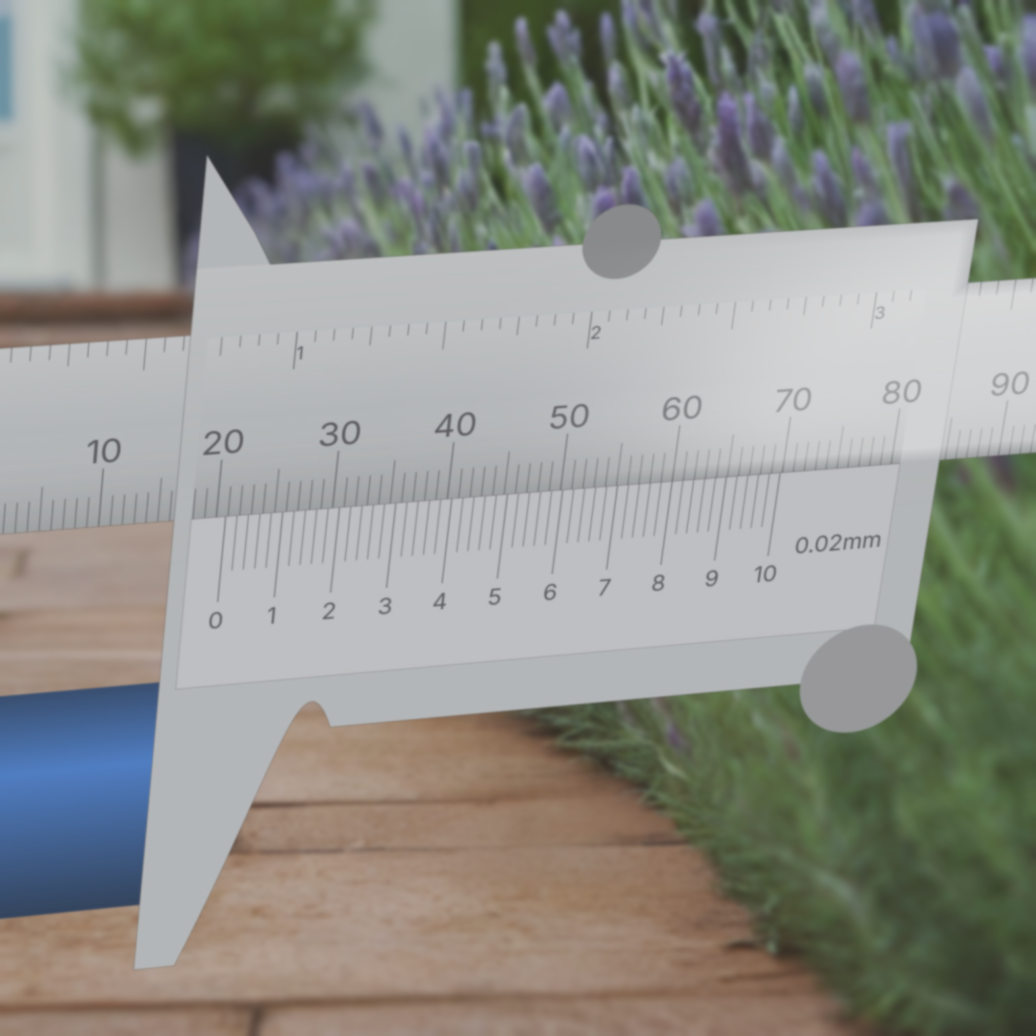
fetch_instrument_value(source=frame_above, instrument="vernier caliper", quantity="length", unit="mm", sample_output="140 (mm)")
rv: 20.8 (mm)
